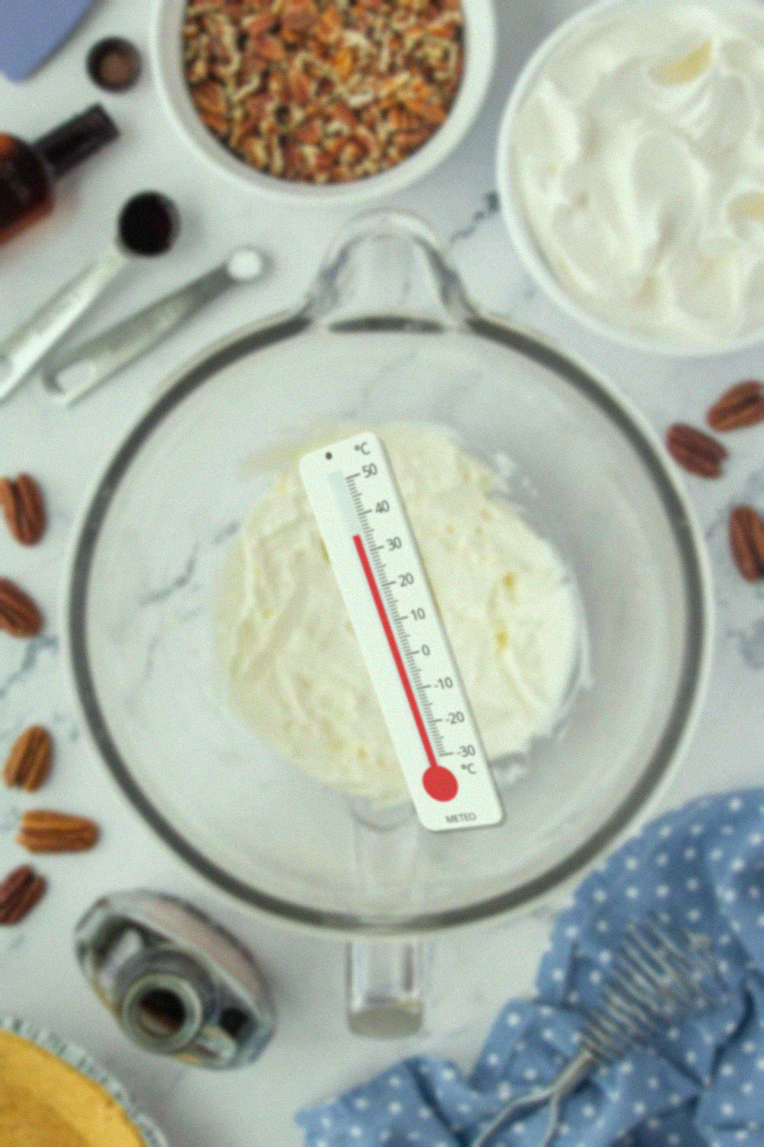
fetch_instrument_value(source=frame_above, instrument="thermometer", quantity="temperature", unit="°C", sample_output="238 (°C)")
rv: 35 (°C)
